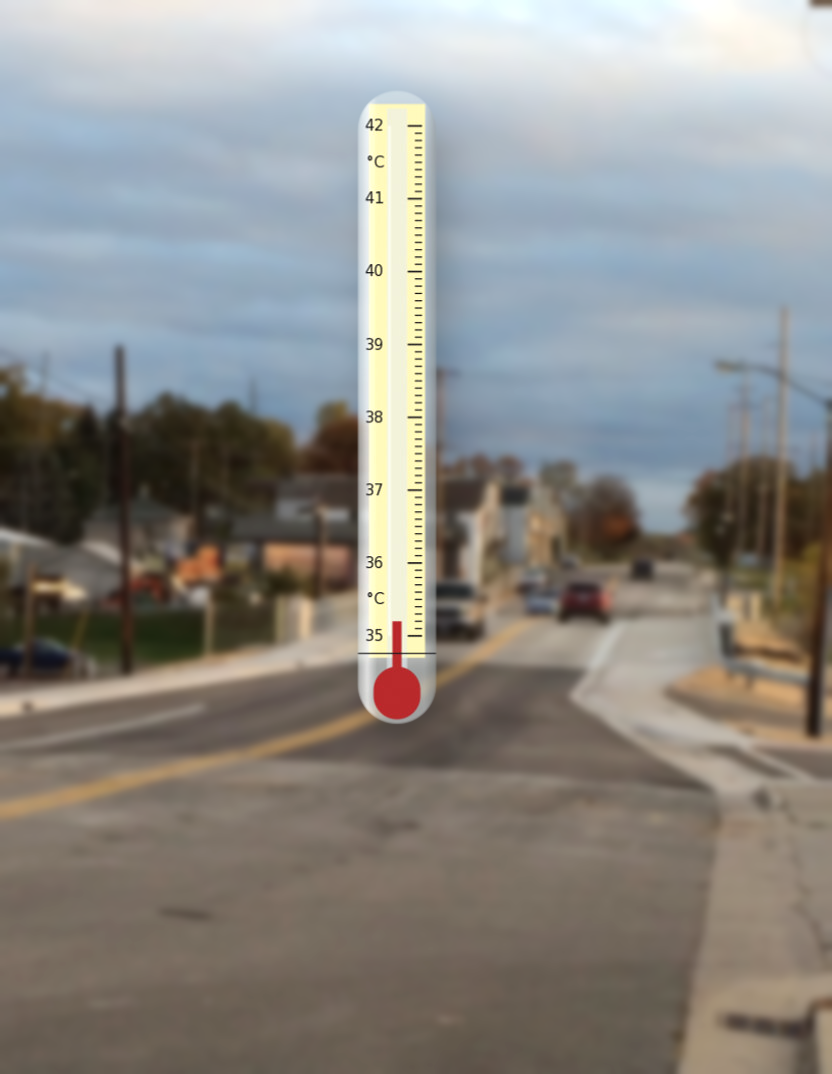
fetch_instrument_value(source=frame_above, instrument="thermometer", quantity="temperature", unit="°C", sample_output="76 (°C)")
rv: 35.2 (°C)
